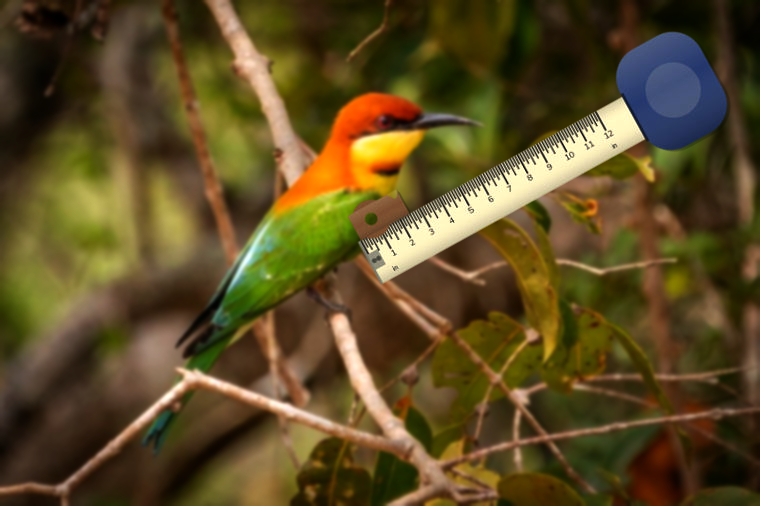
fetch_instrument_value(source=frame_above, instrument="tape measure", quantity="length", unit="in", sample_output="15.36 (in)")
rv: 2.5 (in)
